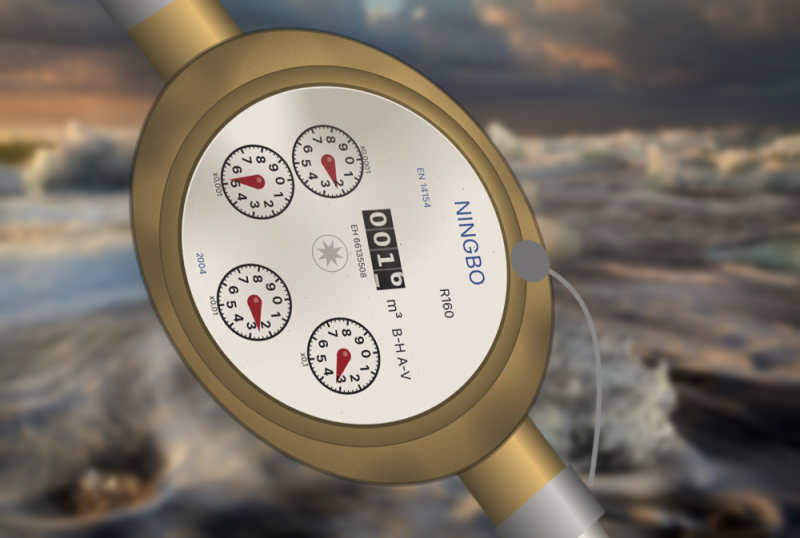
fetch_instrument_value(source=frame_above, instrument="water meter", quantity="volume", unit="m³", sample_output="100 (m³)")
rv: 16.3252 (m³)
